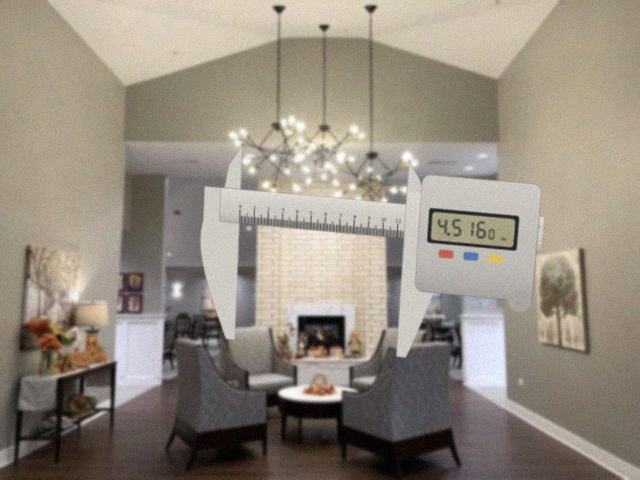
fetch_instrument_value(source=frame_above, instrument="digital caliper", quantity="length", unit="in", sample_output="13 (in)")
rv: 4.5160 (in)
